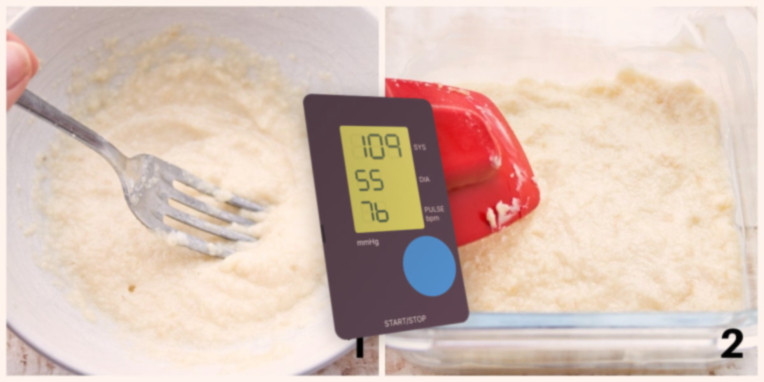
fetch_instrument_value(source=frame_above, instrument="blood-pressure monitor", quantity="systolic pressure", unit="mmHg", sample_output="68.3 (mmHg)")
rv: 109 (mmHg)
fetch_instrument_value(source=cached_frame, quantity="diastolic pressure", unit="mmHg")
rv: 55 (mmHg)
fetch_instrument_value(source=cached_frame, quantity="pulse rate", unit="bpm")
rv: 76 (bpm)
